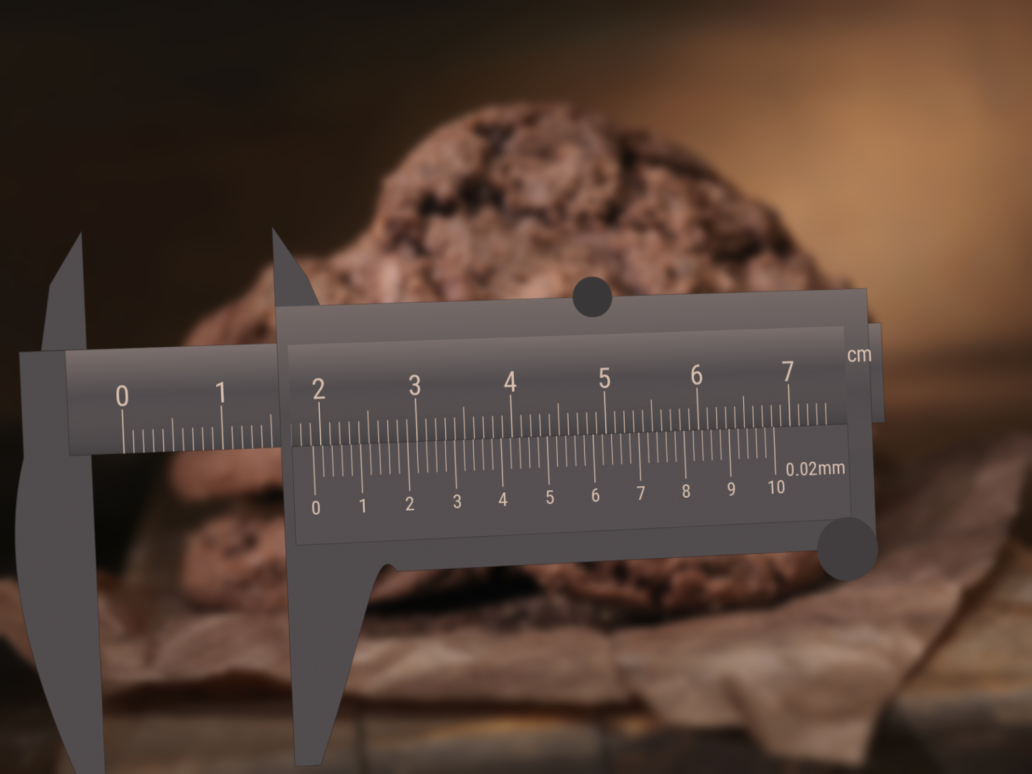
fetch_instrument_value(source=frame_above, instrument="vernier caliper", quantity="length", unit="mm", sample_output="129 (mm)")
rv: 19.2 (mm)
